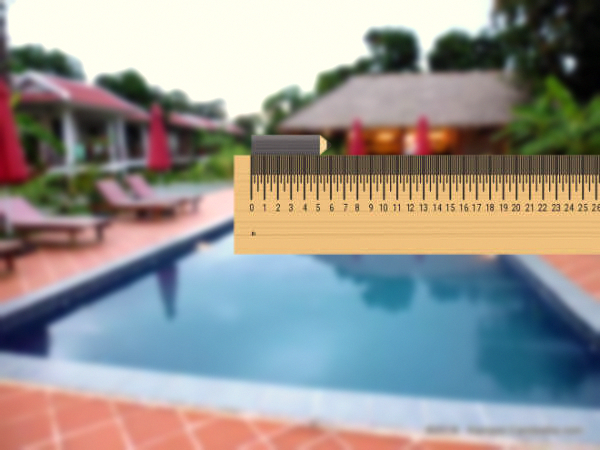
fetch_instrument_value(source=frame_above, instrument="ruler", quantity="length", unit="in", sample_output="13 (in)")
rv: 6 (in)
